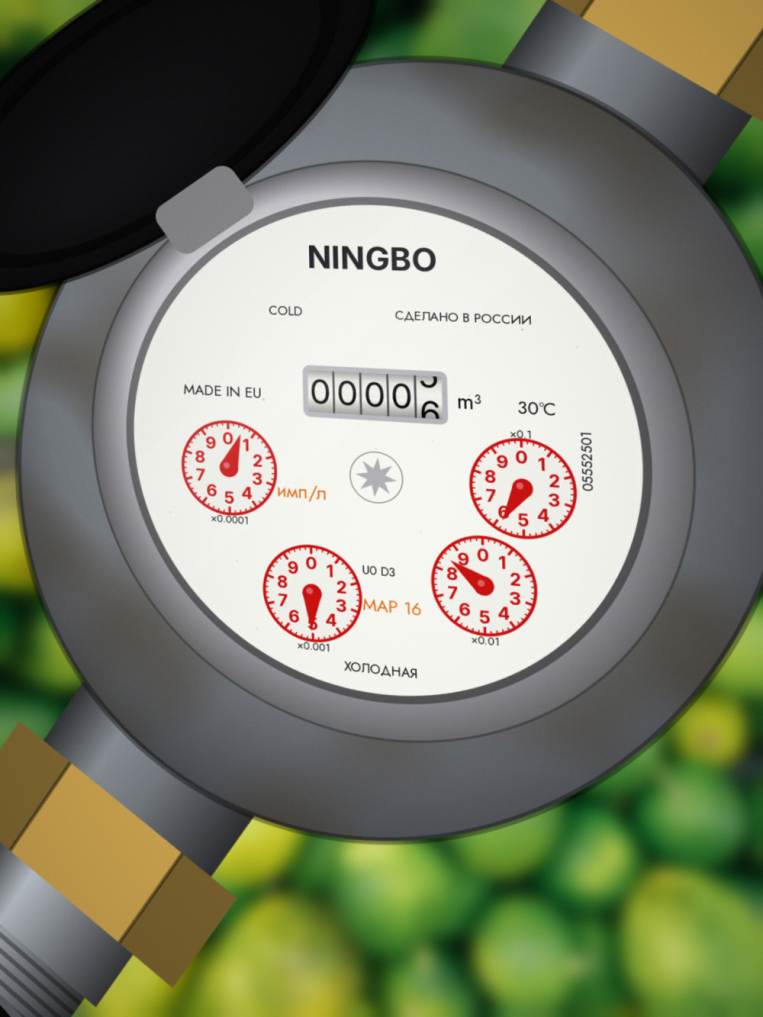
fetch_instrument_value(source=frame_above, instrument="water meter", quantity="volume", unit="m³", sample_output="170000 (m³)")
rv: 5.5850 (m³)
